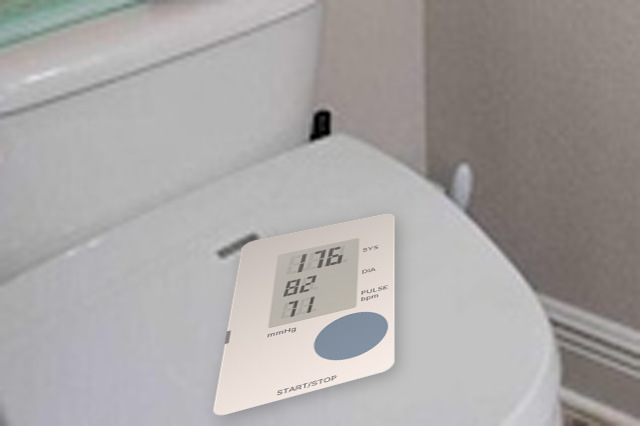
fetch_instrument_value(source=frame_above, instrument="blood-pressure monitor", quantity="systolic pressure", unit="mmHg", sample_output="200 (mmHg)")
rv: 176 (mmHg)
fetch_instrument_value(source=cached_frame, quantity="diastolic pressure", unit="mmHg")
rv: 82 (mmHg)
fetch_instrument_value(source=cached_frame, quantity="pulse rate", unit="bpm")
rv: 71 (bpm)
